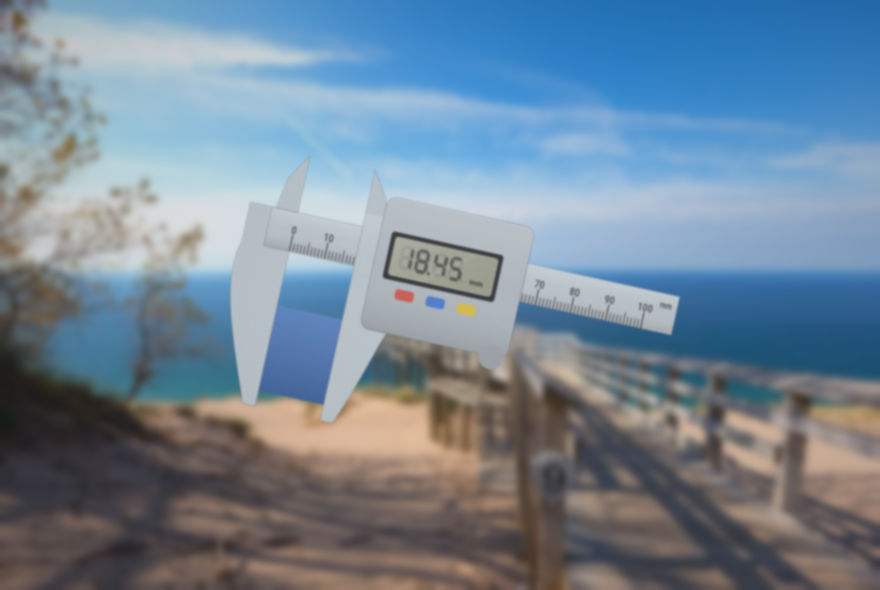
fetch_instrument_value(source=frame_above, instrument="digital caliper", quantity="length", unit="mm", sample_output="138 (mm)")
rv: 18.45 (mm)
